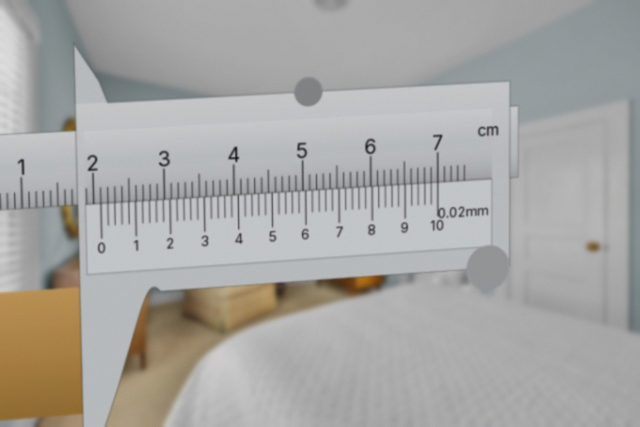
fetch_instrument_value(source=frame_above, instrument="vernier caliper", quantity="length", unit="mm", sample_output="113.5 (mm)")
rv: 21.0 (mm)
